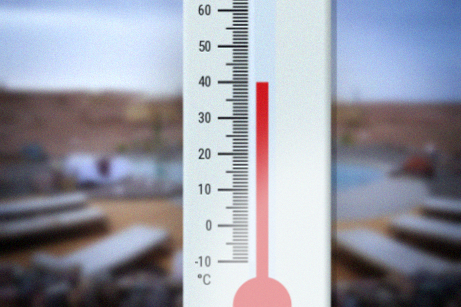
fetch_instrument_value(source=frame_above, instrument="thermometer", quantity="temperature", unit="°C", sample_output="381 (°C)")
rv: 40 (°C)
